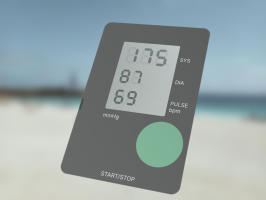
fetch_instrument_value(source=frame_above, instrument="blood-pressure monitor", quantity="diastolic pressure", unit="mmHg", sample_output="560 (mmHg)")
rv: 87 (mmHg)
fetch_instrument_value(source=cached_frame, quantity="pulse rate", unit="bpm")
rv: 69 (bpm)
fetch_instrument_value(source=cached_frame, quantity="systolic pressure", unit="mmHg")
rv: 175 (mmHg)
